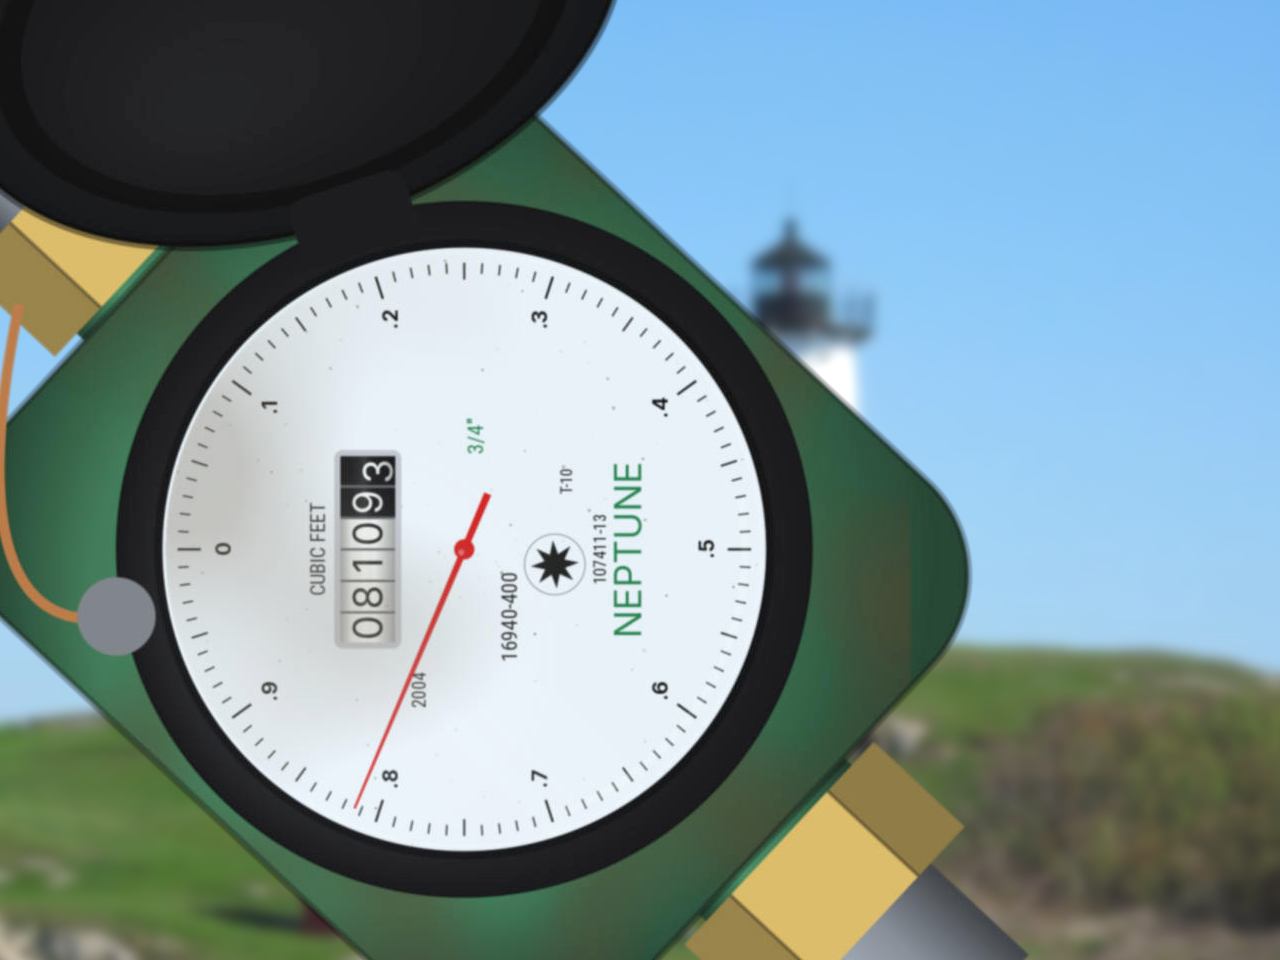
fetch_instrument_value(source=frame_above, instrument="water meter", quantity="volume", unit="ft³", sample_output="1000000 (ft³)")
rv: 81092.81 (ft³)
